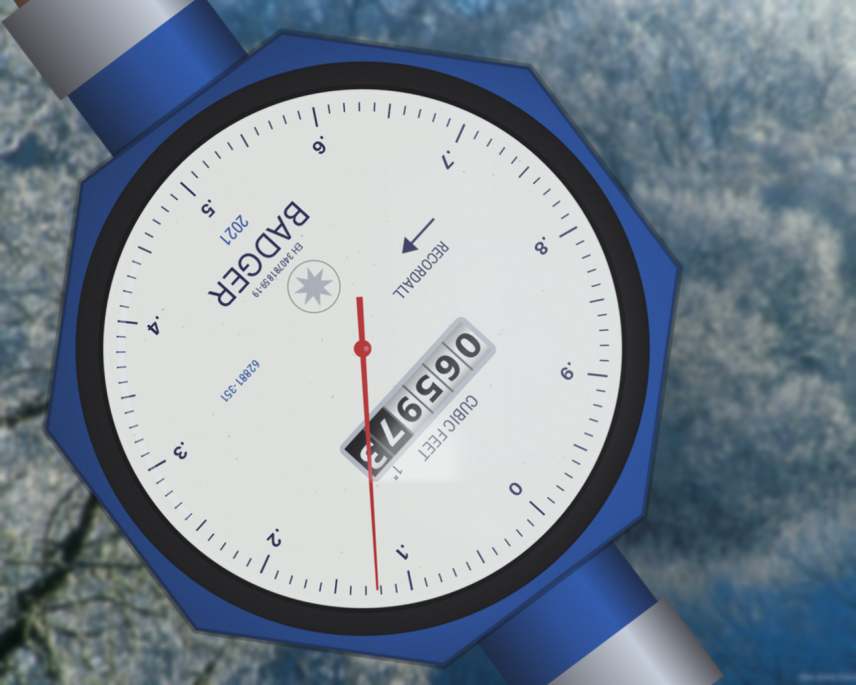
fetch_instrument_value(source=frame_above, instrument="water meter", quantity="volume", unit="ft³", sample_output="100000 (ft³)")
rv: 65973.12 (ft³)
